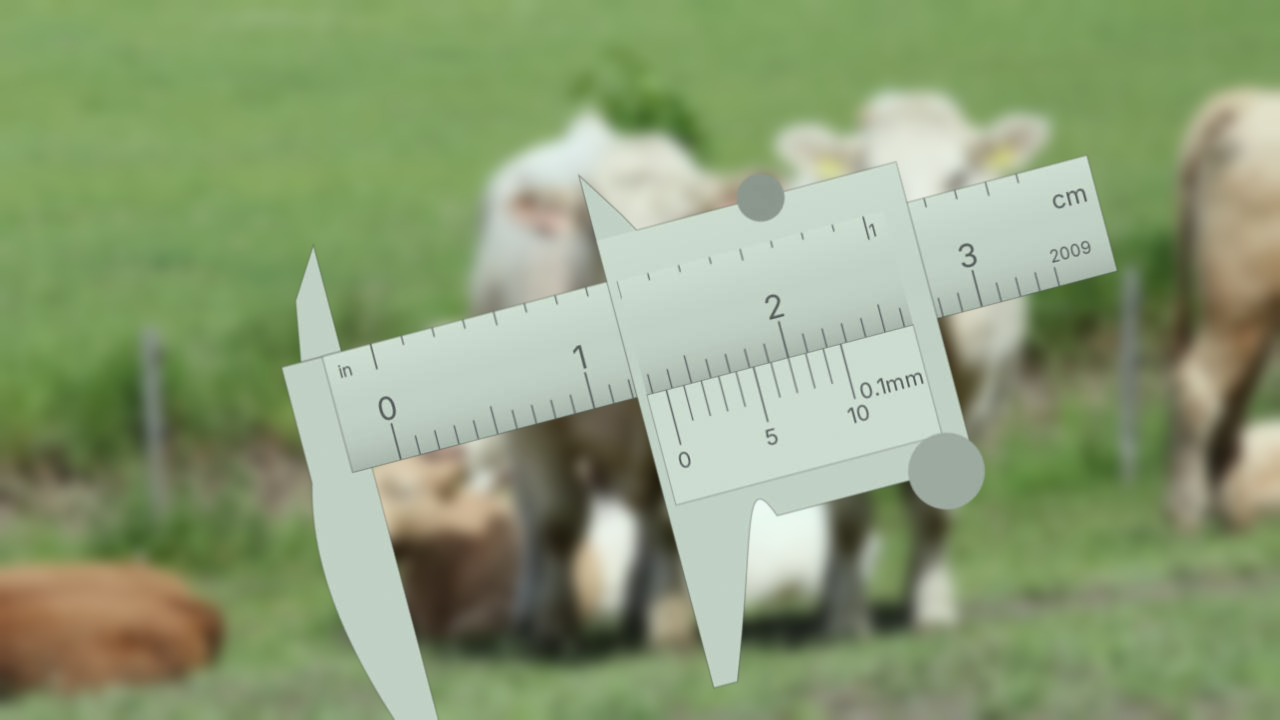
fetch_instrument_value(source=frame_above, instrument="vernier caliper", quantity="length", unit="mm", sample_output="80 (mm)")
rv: 13.7 (mm)
